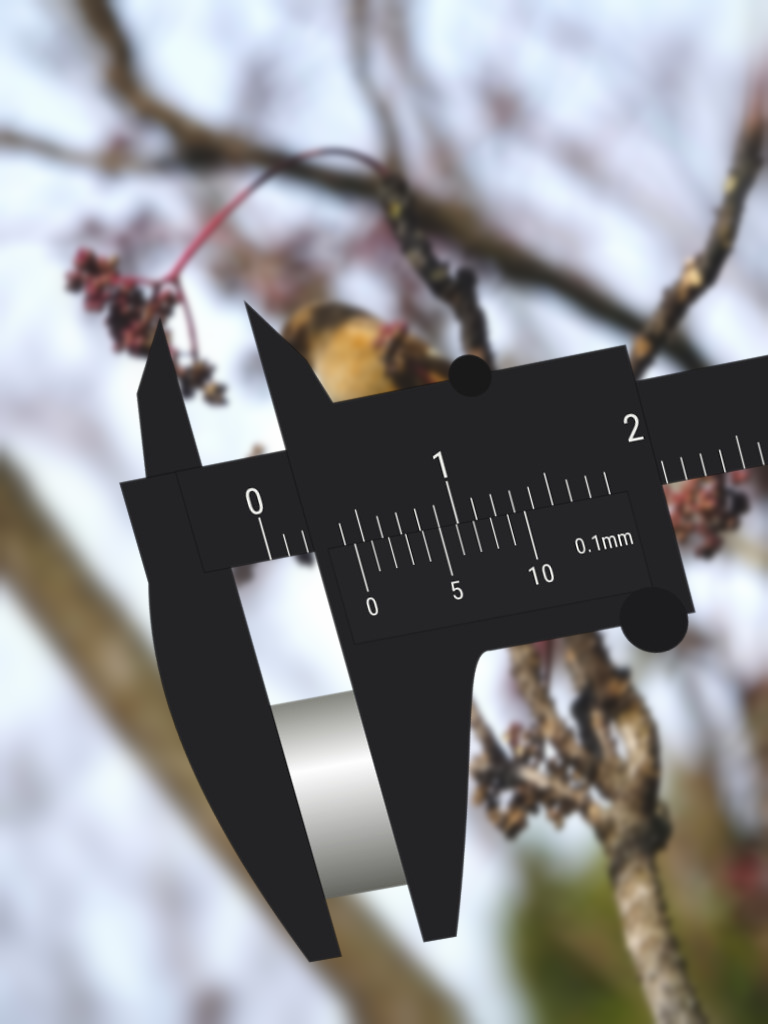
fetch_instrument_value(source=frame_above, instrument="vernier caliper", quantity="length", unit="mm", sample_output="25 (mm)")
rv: 4.5 (mm)
